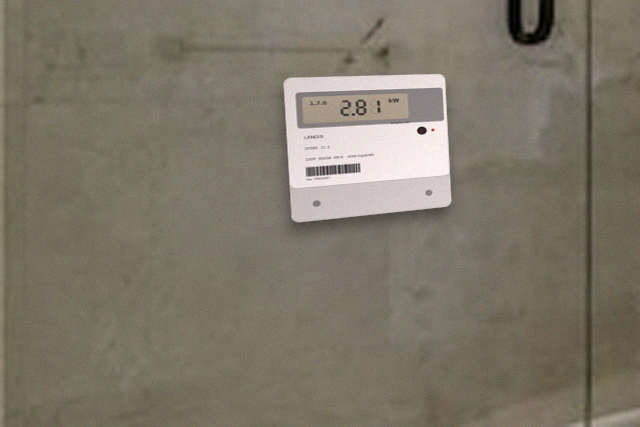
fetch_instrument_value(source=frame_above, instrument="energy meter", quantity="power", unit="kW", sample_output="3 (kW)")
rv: 2.81 (kW)
